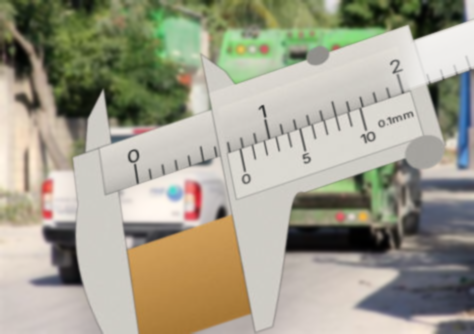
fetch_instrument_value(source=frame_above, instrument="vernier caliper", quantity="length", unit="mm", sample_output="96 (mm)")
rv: 7.8 (mm)
